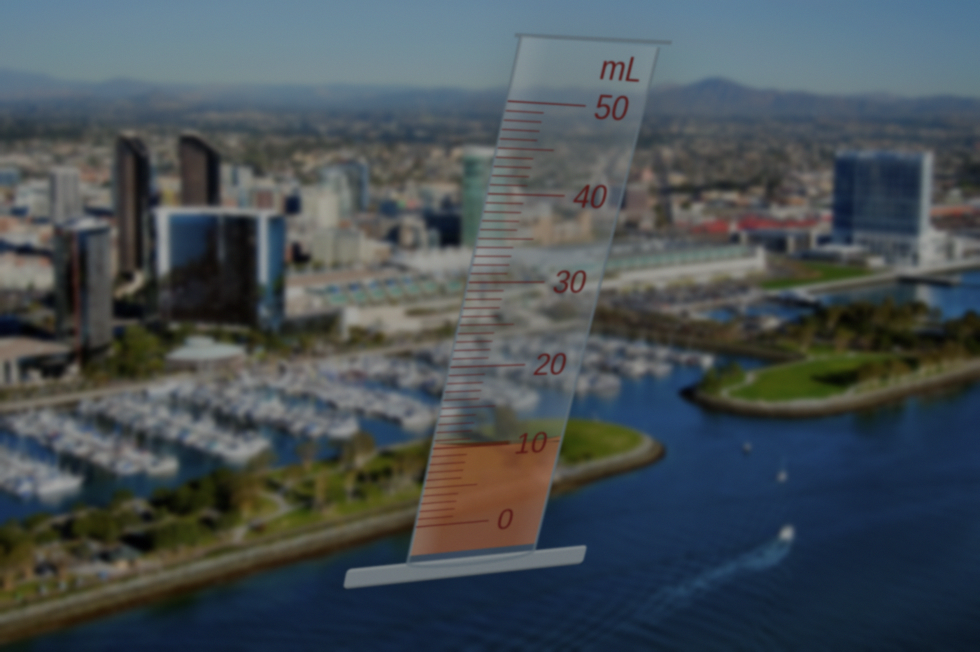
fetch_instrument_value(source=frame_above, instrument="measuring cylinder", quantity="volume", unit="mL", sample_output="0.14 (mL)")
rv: 10 (mL)
